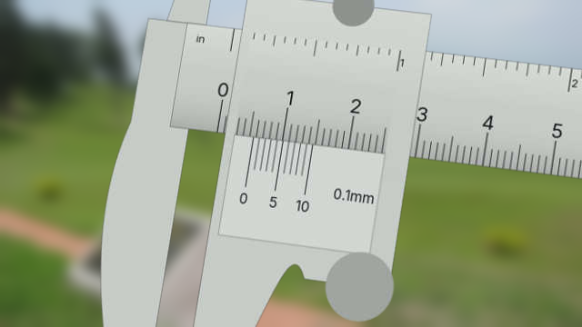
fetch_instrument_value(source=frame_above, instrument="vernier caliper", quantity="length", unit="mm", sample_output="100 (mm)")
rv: 5.6 (mm)
